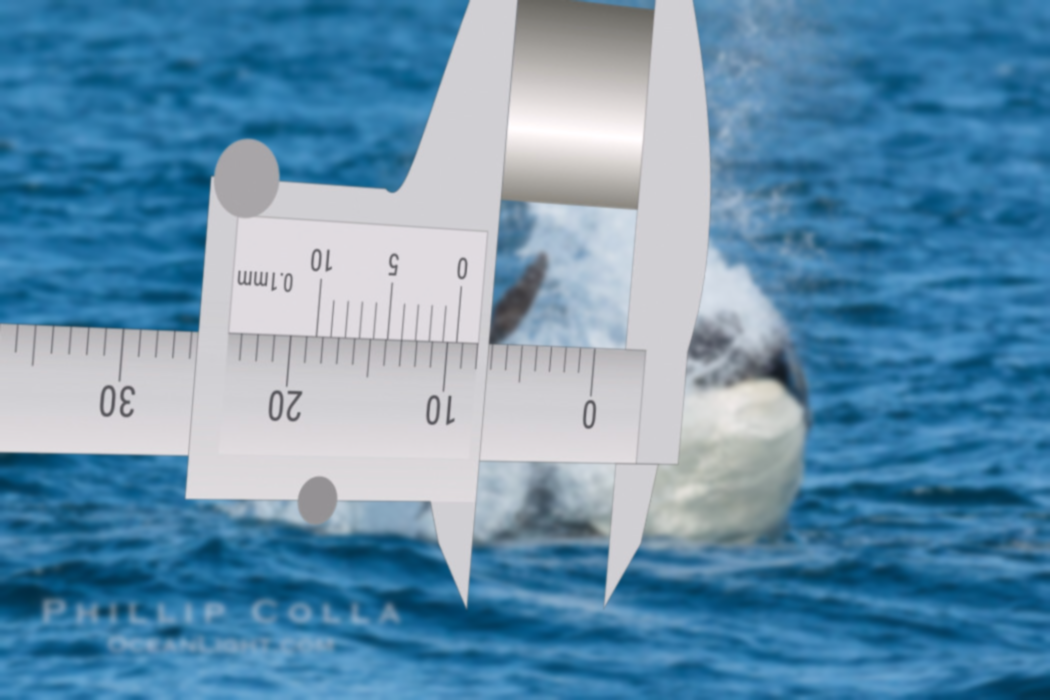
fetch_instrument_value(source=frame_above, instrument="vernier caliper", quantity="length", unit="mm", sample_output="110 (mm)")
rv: 9.4 (mm)
